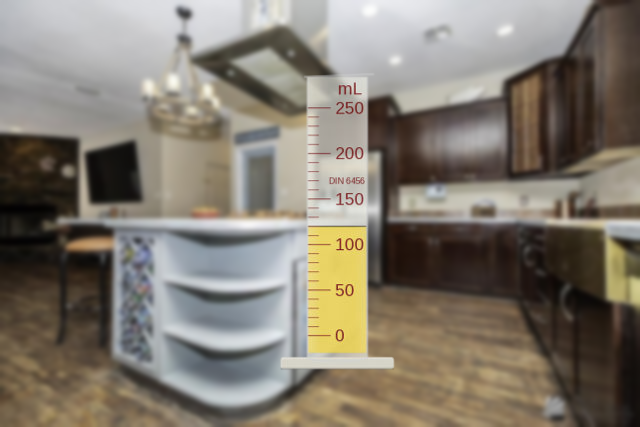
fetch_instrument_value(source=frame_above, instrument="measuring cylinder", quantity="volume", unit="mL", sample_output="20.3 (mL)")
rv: 120 (mL)
